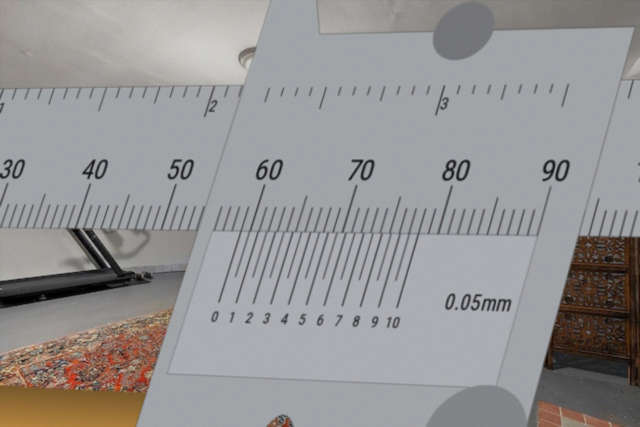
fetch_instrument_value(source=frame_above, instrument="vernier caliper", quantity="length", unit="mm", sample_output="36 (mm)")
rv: 59.0 (mm)
